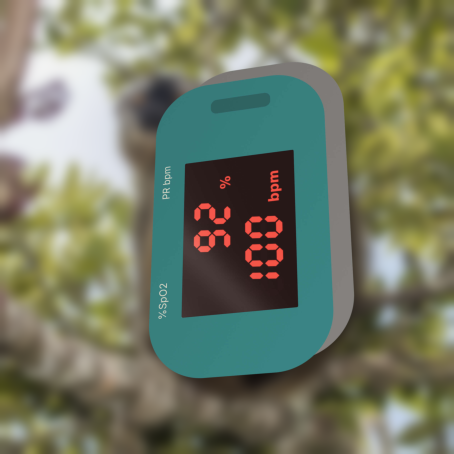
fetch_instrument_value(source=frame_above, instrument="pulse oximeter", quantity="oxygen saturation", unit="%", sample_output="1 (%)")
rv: 92 (%)
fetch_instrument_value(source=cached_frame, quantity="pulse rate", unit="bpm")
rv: 100 (bpm)
